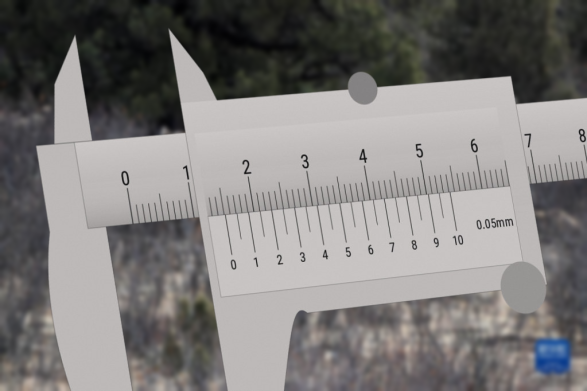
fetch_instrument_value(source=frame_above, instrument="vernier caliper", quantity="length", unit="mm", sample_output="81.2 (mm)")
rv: 15.2 (mm)
